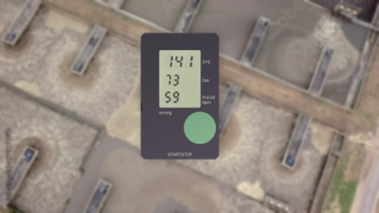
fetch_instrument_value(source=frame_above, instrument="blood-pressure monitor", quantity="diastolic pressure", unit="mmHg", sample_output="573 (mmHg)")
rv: 73 (mmHg)
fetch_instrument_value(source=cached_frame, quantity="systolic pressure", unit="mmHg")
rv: 141 (mmHg)
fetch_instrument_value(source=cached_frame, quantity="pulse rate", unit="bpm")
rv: 59 (bpm)
